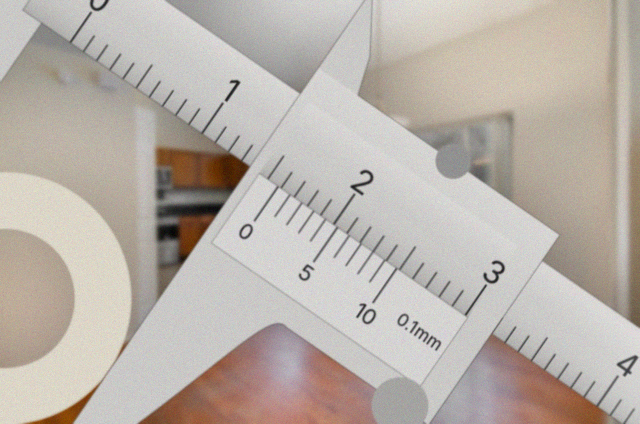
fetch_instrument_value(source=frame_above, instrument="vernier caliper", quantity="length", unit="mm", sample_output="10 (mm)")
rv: 15.8 (mm)
